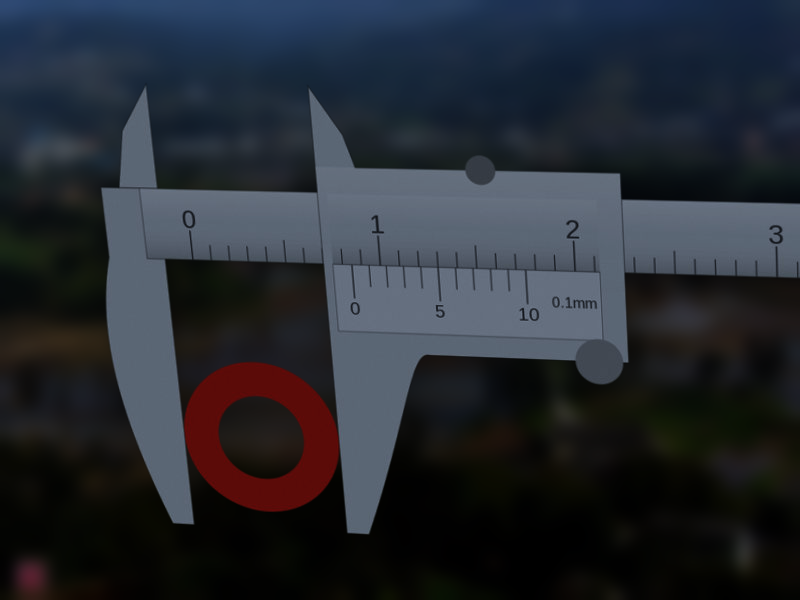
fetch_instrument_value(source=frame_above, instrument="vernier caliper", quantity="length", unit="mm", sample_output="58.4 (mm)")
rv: 8.5 (mm)
